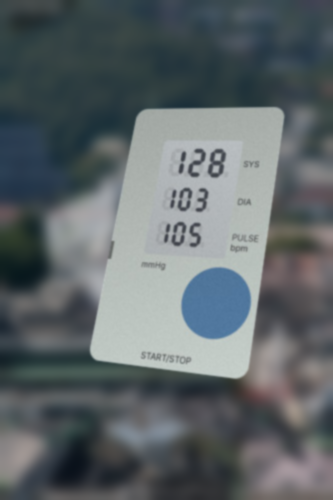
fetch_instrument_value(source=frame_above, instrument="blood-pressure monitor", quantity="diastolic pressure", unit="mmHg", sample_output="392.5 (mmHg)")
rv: 103 (mmHg)
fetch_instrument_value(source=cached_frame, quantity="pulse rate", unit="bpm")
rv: 105 (bpm)
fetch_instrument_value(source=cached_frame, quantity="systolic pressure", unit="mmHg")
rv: 128 (mmHg)
